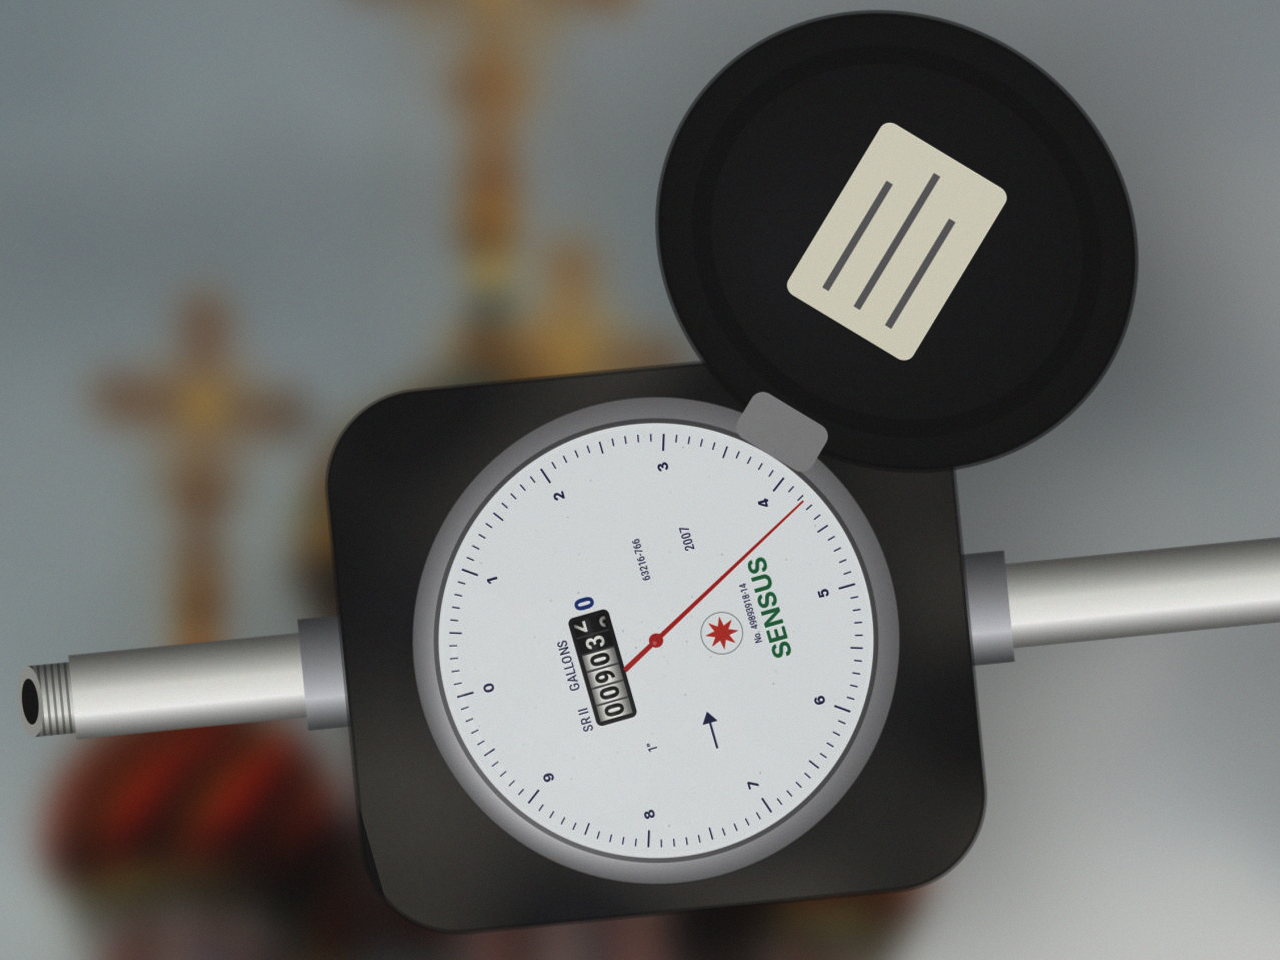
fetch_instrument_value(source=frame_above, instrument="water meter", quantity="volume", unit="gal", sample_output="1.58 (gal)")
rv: 90324.2 (gal)
